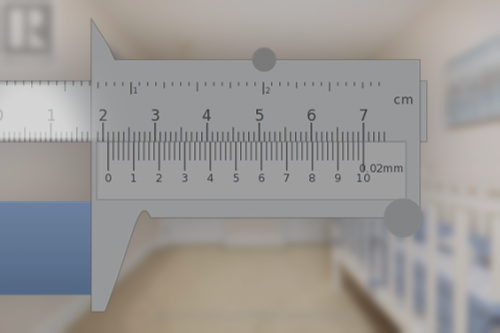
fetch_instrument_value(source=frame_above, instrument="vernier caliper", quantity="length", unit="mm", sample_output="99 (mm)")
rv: 21.0 (mm)
